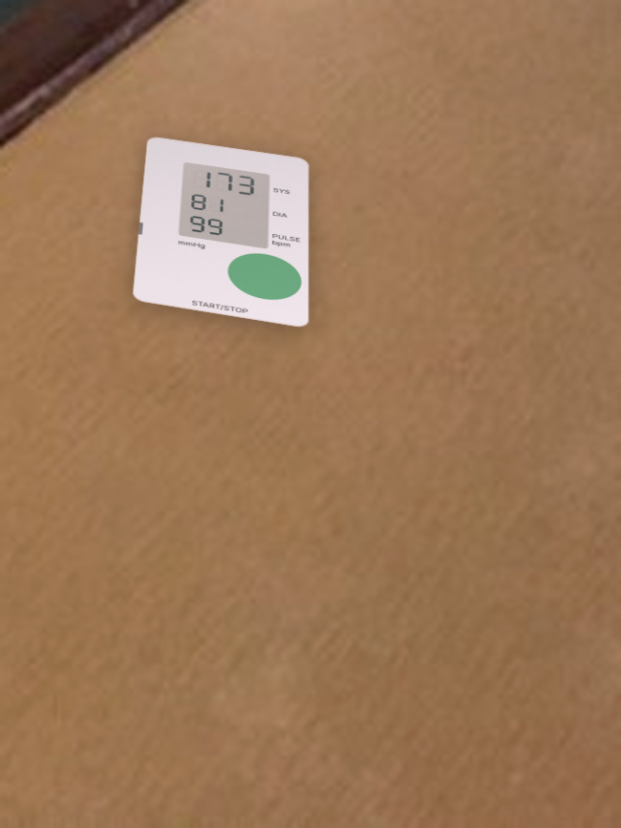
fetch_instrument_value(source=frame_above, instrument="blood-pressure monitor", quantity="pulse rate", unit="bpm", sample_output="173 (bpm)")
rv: 99 (bpm)
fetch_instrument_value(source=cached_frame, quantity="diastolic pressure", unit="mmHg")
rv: 81 (mmHg)
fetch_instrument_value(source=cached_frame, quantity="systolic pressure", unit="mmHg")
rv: 173 (mmHg)
